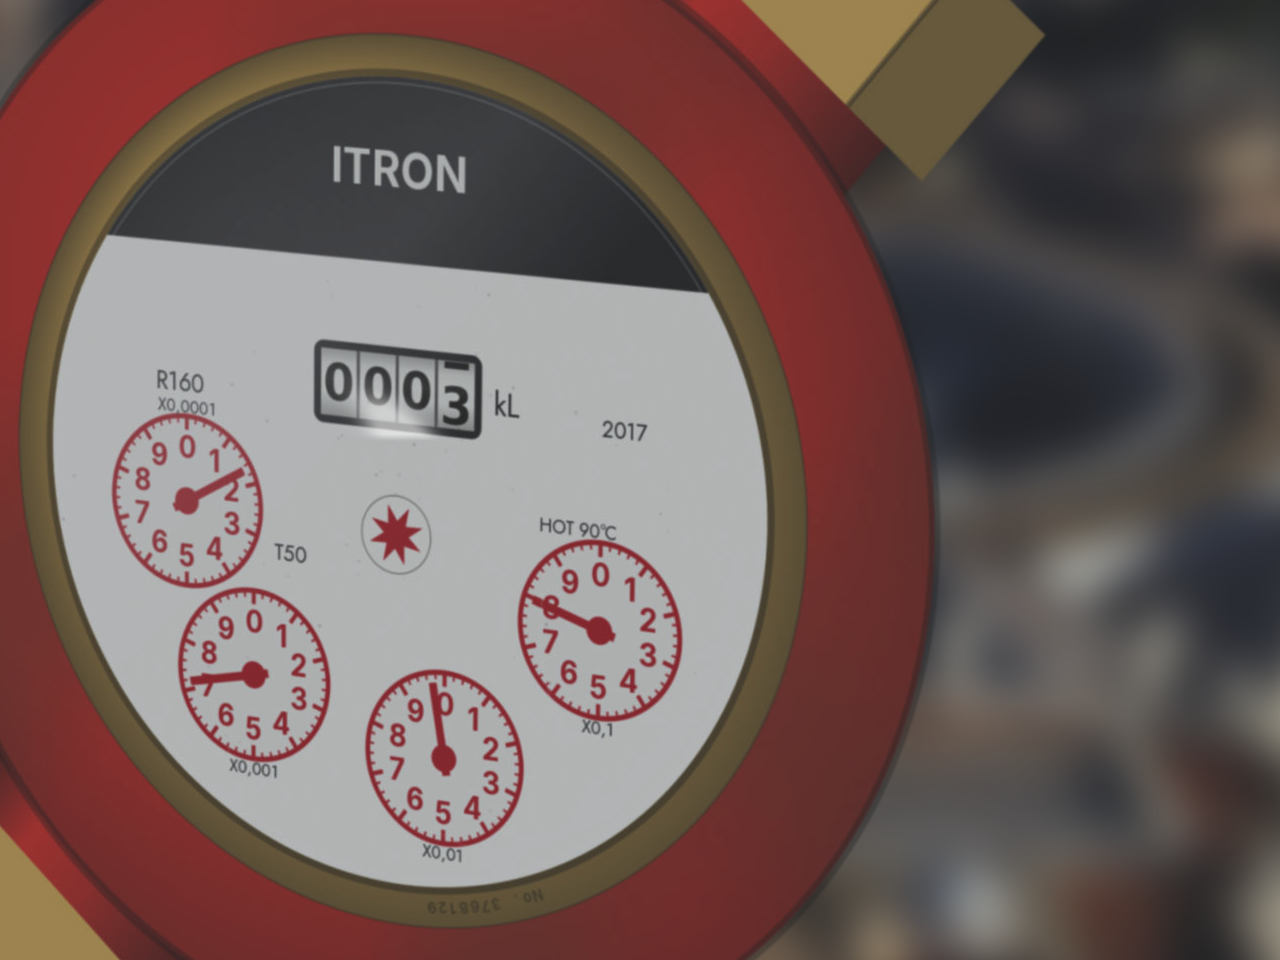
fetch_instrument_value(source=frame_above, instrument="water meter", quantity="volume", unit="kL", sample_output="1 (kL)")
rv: 2.7971 (kL)
